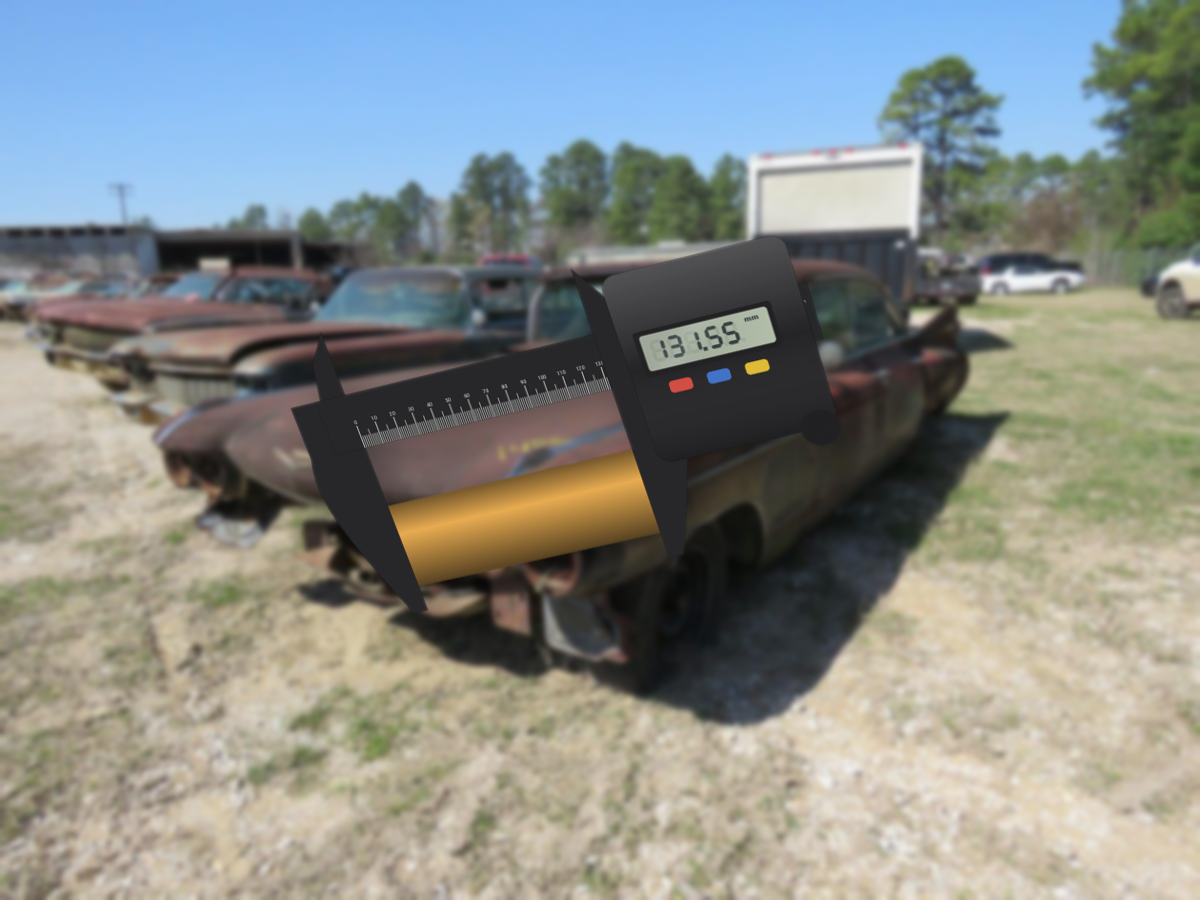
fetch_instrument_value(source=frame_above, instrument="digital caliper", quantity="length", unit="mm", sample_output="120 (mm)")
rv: 131.55 (mm)
